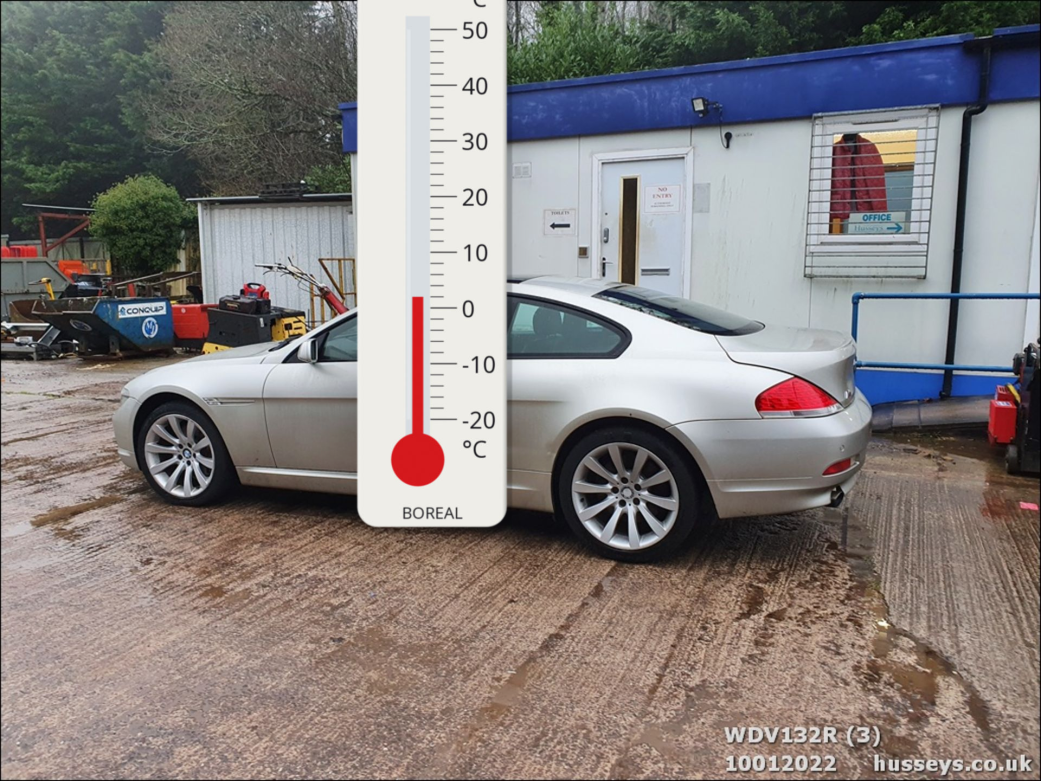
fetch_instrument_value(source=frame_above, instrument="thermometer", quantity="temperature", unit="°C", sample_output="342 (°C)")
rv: 2 (°C)
